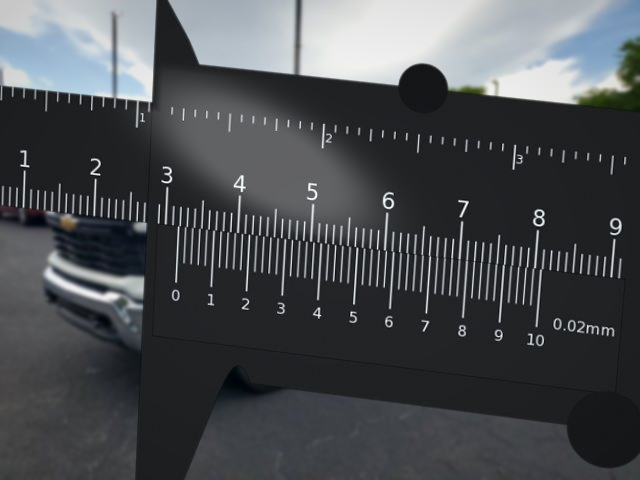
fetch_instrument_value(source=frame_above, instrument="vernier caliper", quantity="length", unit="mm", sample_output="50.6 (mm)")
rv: 31.8 (mm)
